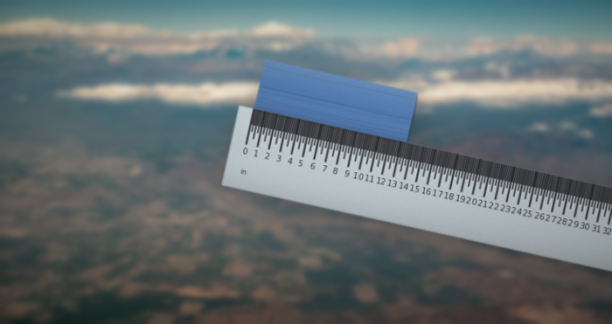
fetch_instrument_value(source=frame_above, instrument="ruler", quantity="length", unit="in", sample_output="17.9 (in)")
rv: 13.5 (in)
